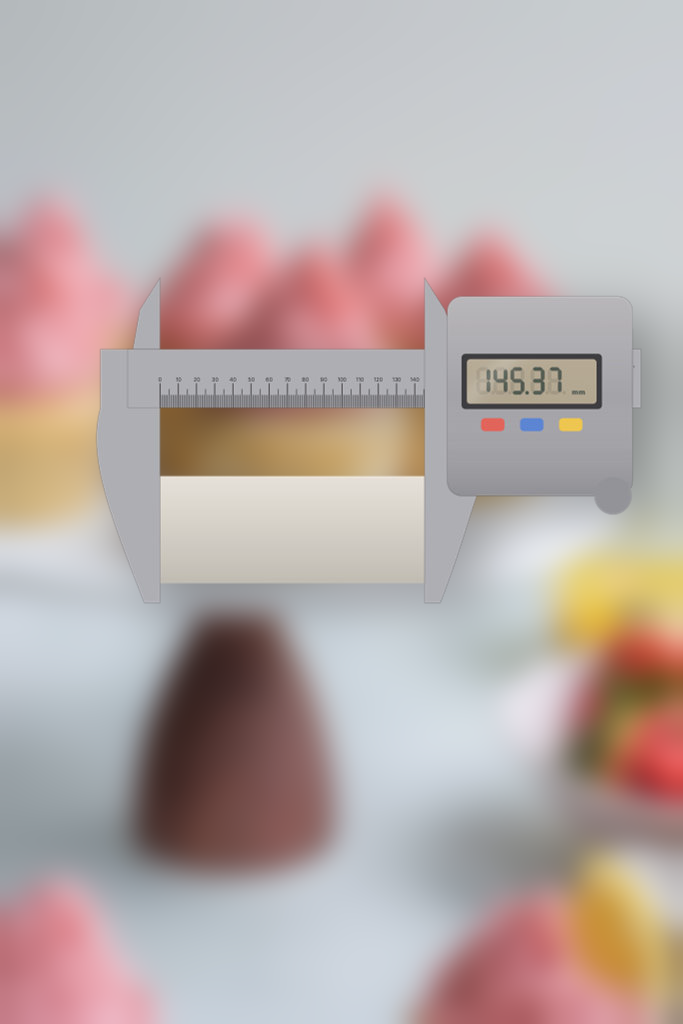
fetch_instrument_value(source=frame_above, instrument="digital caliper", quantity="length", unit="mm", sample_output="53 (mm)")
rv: 145.37 (mm)
